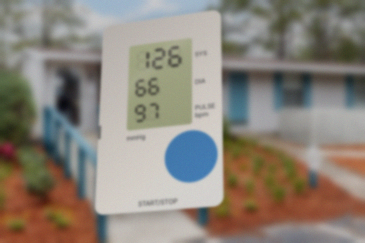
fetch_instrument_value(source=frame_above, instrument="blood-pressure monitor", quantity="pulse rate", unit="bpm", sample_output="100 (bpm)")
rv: 97 (bpm)
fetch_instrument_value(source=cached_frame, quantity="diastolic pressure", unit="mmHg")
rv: 66 (mmHg)
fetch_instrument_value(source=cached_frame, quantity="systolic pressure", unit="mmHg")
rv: 126 (mmHg)
